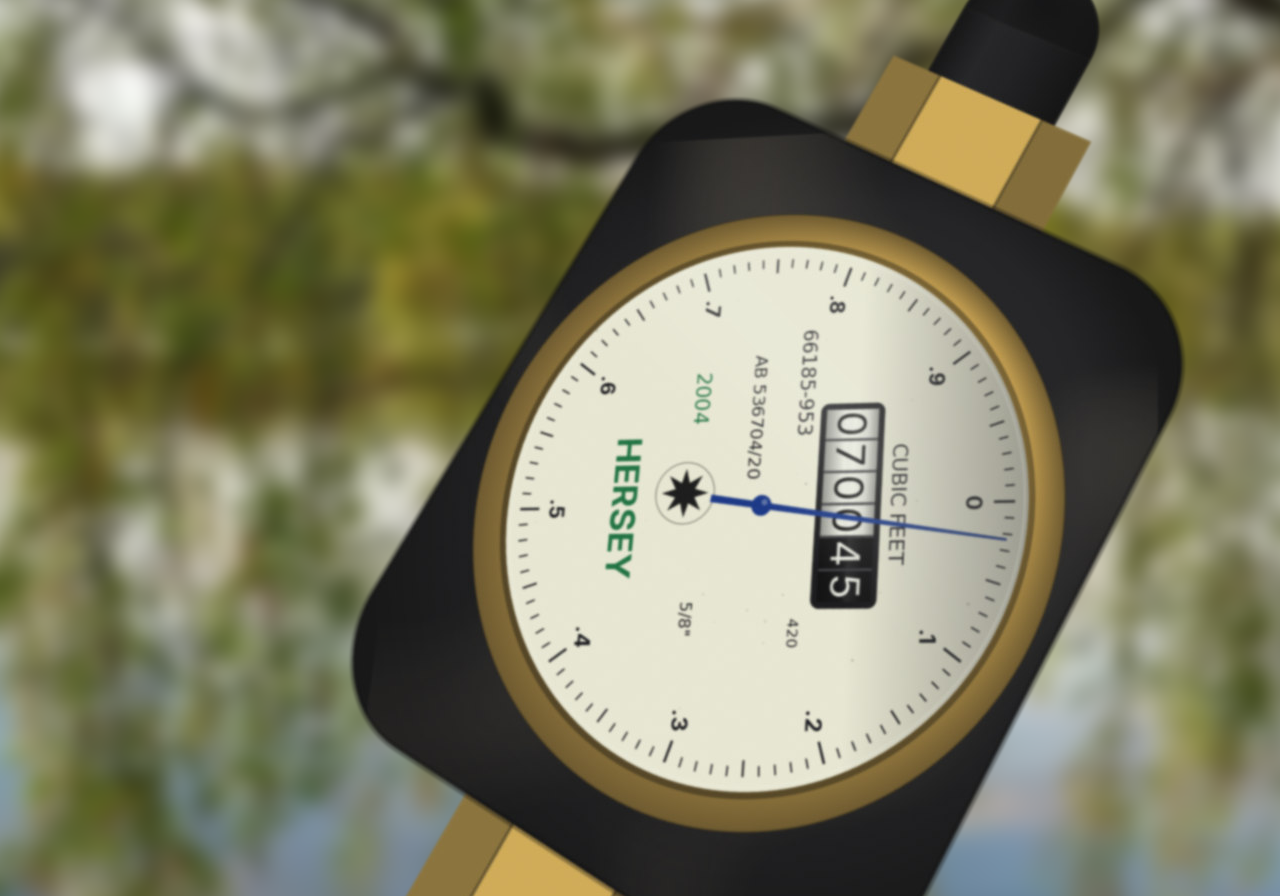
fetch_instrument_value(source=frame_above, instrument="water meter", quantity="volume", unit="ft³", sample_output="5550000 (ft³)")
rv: 70045.02 (ft³)
